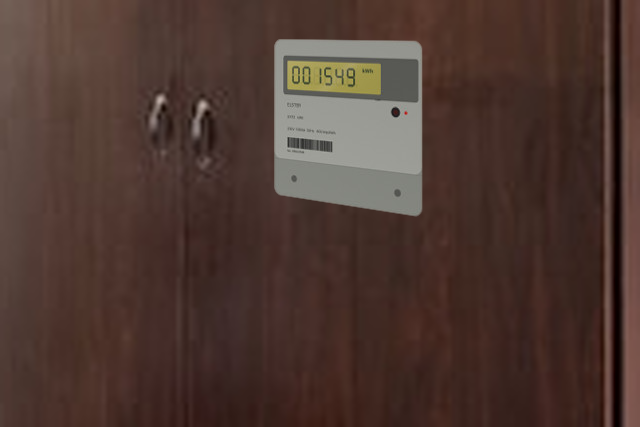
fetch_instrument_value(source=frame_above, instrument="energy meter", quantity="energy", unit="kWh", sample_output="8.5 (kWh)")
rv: 1549 (kWh)
